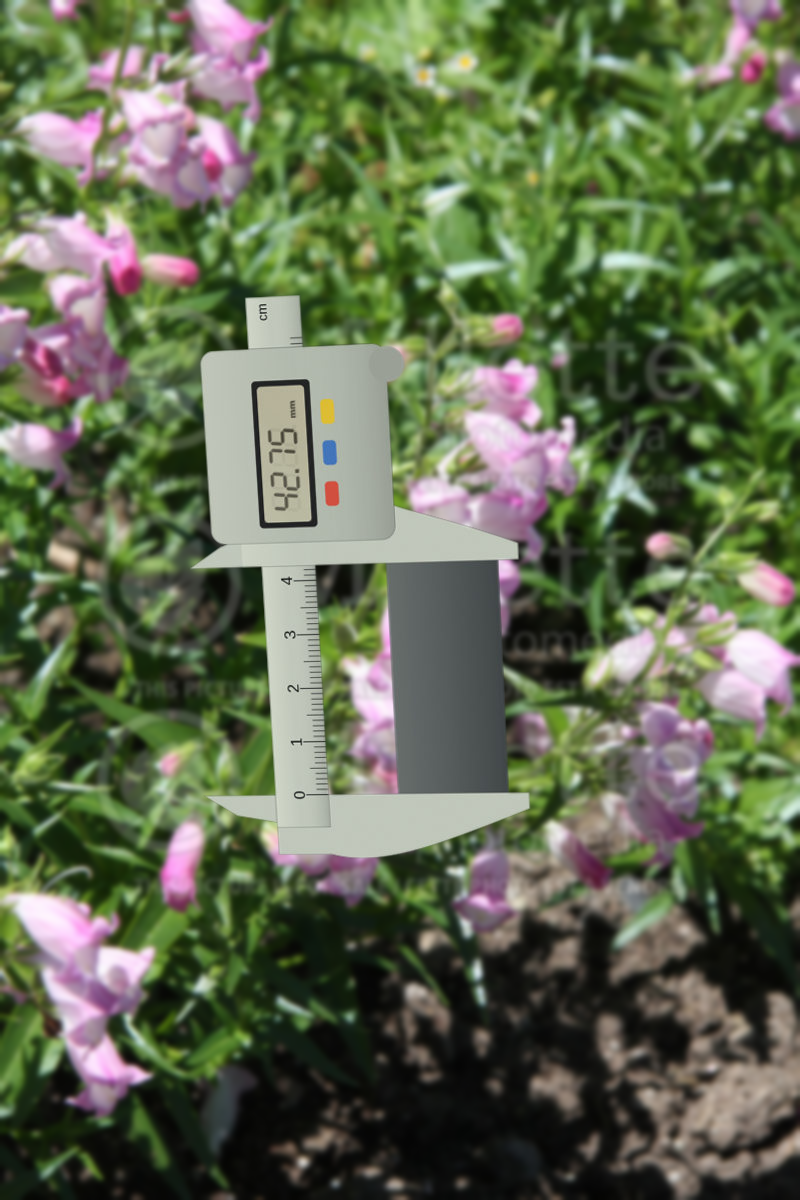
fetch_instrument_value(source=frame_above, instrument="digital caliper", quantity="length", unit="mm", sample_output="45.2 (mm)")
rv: 42.75 (mm)
